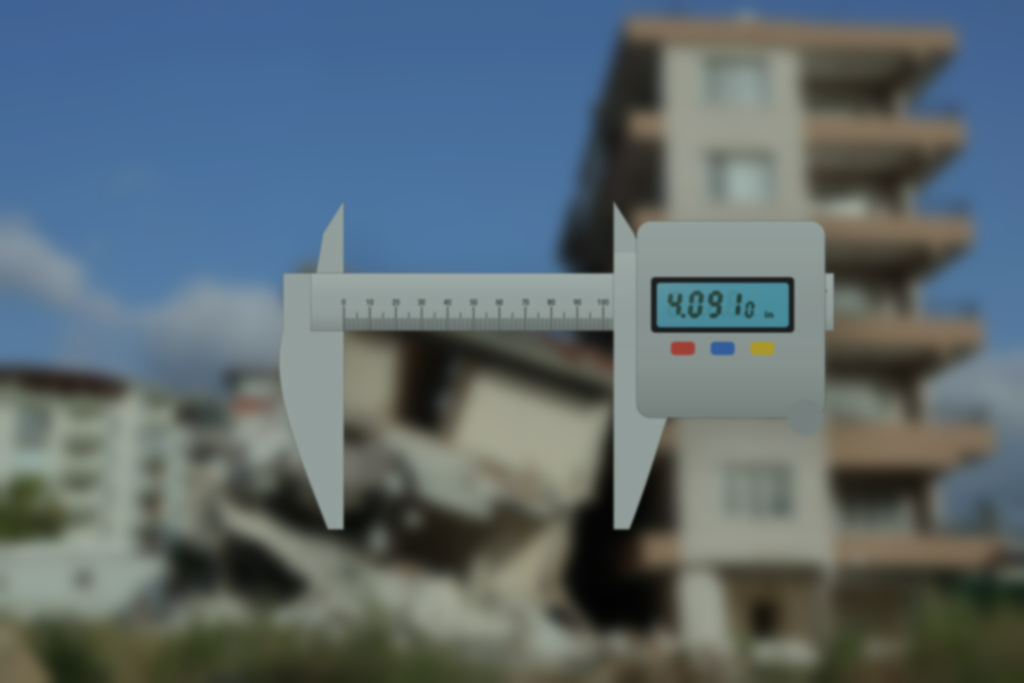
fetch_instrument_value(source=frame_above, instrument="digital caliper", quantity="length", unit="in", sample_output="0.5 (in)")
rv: 4.0910 (in)
